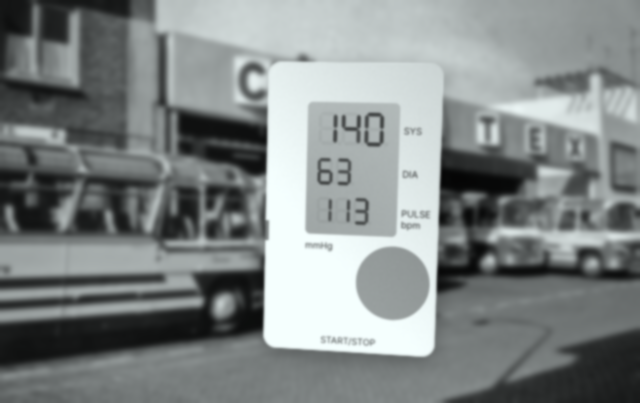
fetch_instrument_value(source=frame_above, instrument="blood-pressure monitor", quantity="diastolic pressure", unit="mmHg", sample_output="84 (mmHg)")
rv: 63 (mmHg)
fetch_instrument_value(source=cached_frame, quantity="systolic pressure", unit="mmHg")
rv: 140 (mmHg)
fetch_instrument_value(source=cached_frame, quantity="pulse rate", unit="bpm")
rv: 113 (bpm)
